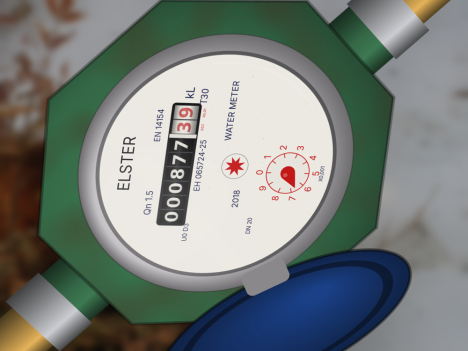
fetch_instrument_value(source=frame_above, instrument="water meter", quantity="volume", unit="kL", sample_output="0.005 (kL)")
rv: 877.396 (kL)
